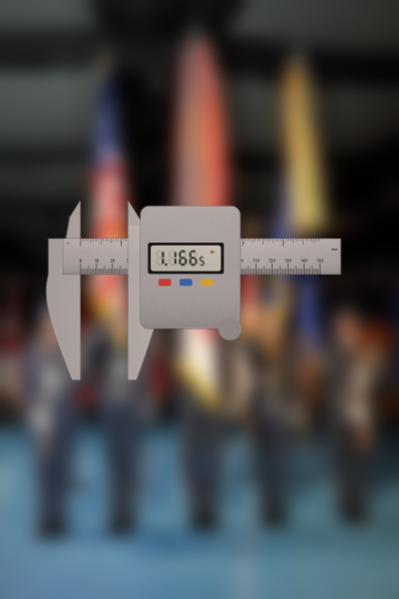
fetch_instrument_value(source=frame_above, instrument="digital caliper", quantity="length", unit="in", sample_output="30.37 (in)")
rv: 1.1665 (in)
